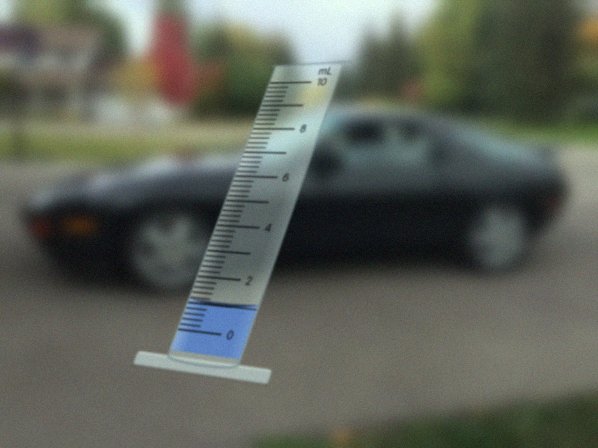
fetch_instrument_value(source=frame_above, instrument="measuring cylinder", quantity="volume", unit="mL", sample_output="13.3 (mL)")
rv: 1 (mL)
